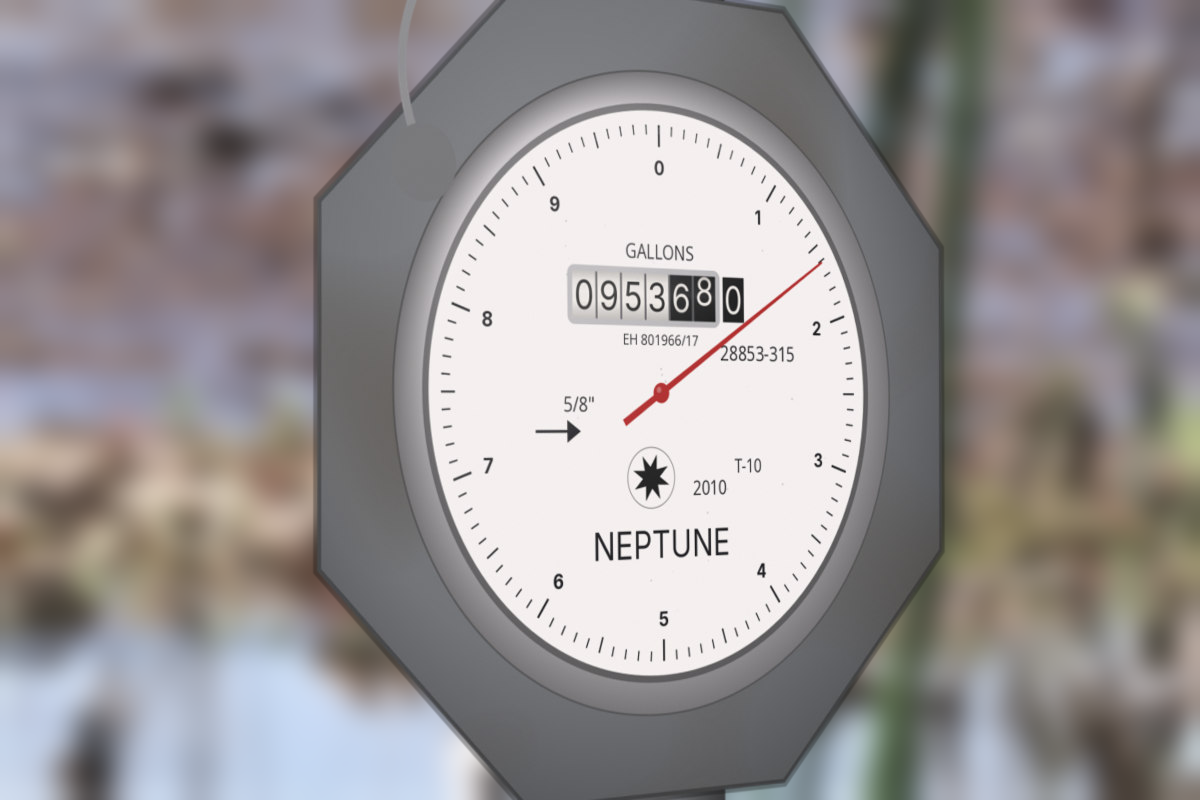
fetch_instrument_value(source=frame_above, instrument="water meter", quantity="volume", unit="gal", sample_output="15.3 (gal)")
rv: 953681.6 (gal)
